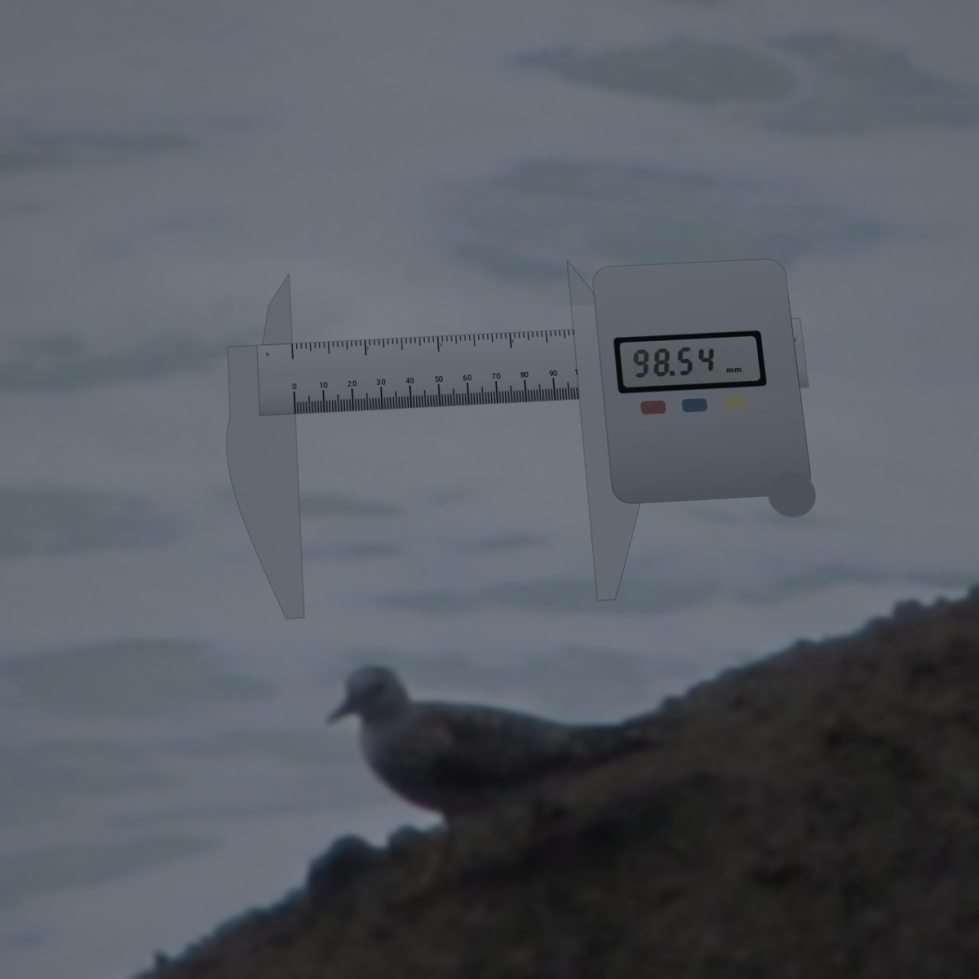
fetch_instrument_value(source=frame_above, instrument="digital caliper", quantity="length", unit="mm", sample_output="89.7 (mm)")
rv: 98.54 (mm)
